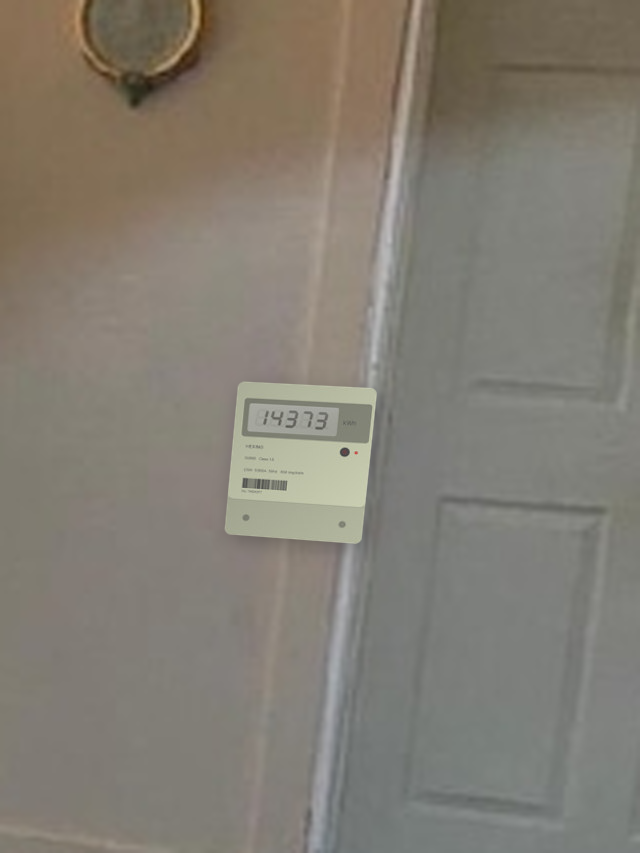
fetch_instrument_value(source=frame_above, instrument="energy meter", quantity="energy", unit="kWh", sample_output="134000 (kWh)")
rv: 14373 (kWh)
